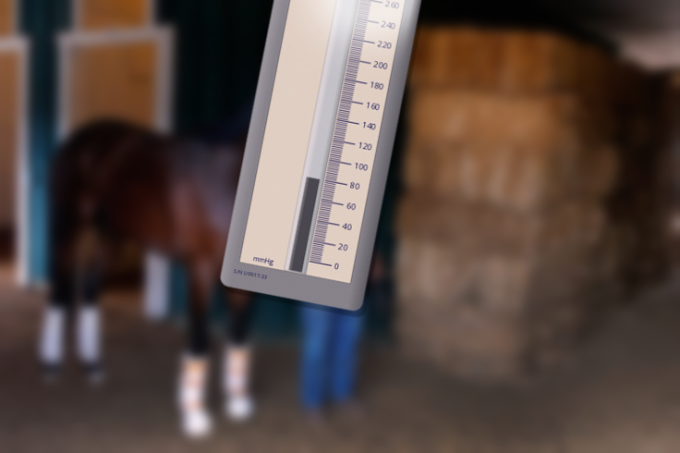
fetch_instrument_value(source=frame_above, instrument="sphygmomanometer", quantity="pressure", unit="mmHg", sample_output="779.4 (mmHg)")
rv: 80 (mmHg)
